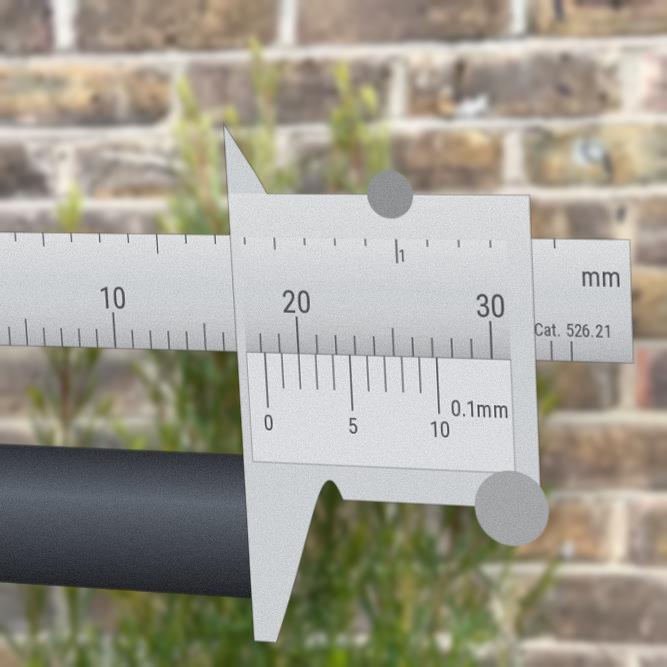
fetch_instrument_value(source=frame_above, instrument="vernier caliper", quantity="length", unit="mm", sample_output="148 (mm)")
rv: 18.2 (mm)
